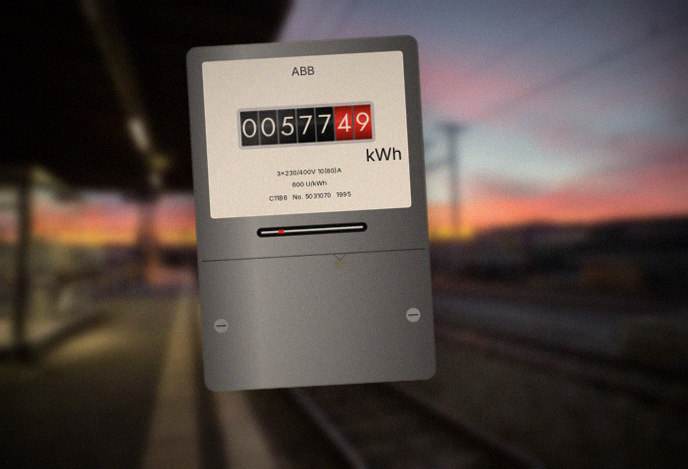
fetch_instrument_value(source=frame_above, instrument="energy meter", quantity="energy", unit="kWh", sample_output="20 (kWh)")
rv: 577.49 (kWh)
